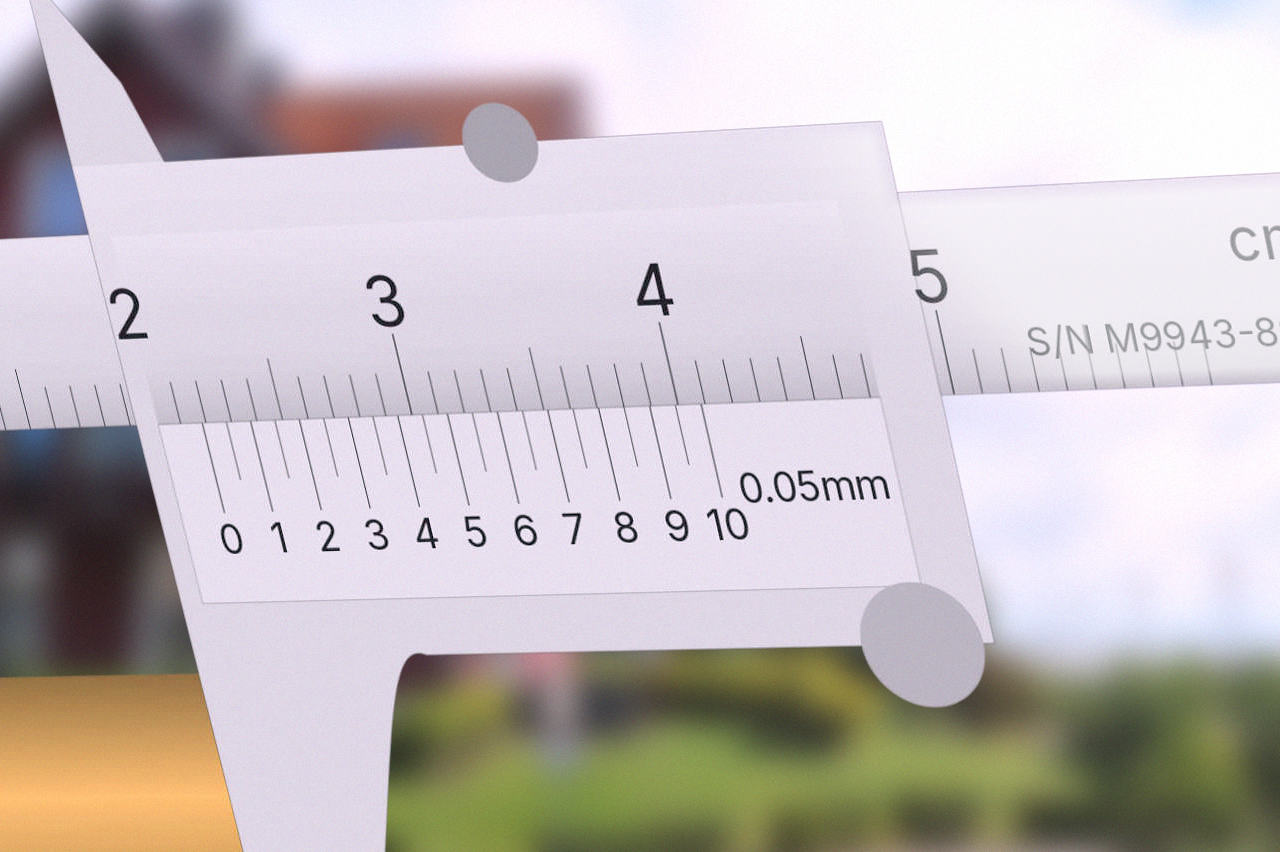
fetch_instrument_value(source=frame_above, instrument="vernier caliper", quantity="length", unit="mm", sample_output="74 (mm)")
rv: 21.85 (mm)
